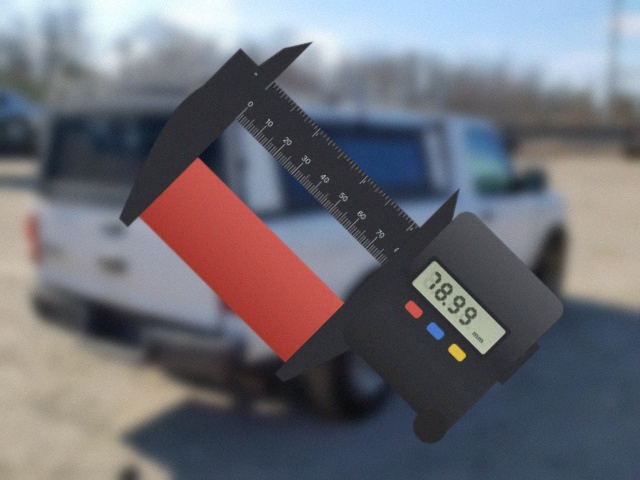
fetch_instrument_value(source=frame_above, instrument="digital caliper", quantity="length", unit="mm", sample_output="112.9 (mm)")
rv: 78.99 (mm)
